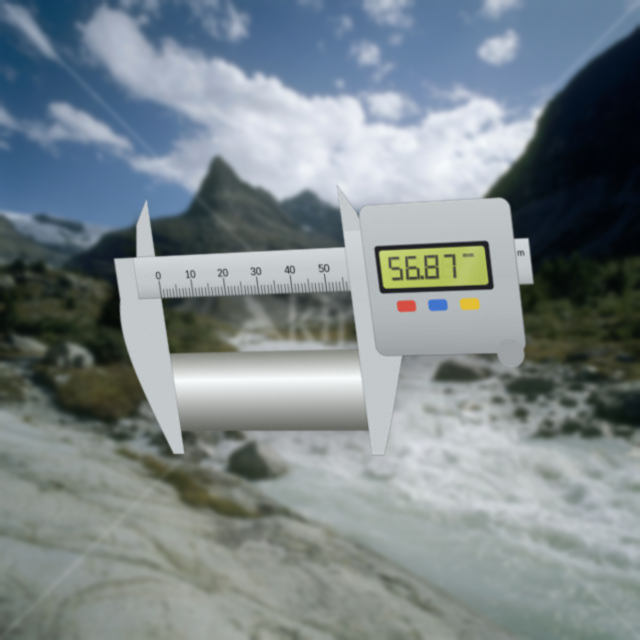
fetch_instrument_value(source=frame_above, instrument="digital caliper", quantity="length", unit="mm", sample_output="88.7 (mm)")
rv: 56.87 (mm)
